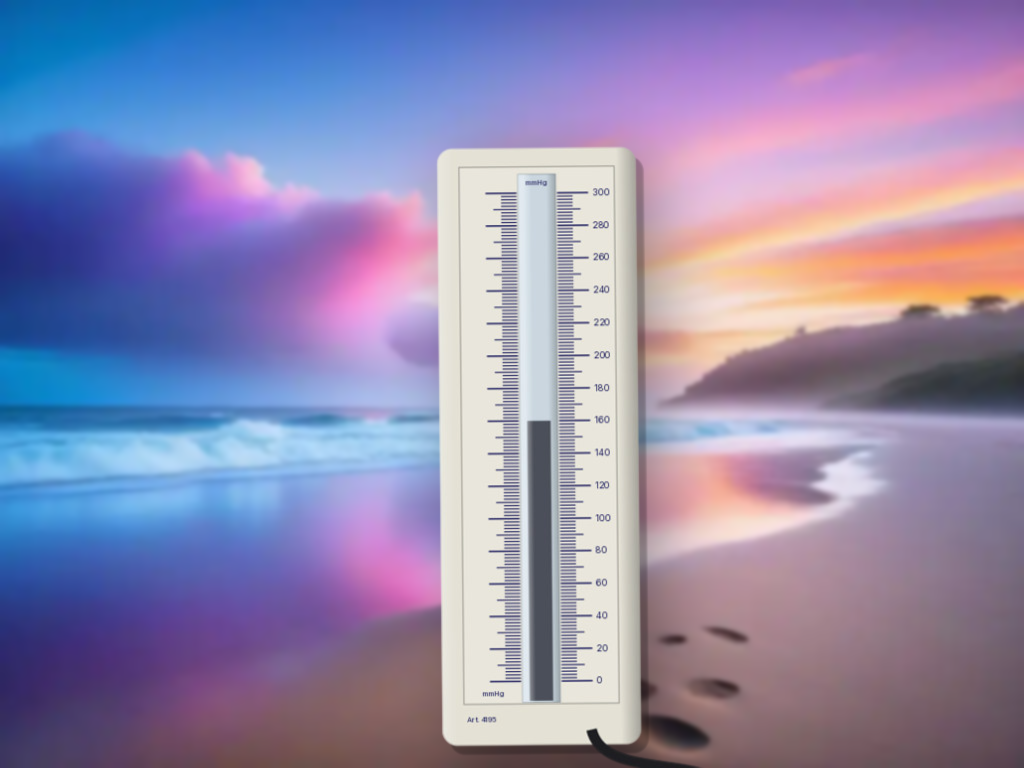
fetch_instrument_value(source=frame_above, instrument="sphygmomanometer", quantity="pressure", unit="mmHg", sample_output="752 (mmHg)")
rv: 160 (mmHg)
